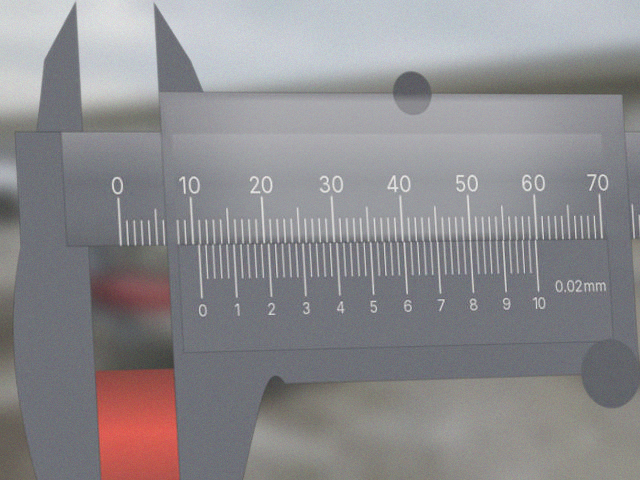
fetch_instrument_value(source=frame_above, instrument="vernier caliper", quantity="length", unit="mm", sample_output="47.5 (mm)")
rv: 10.8 (mm)
